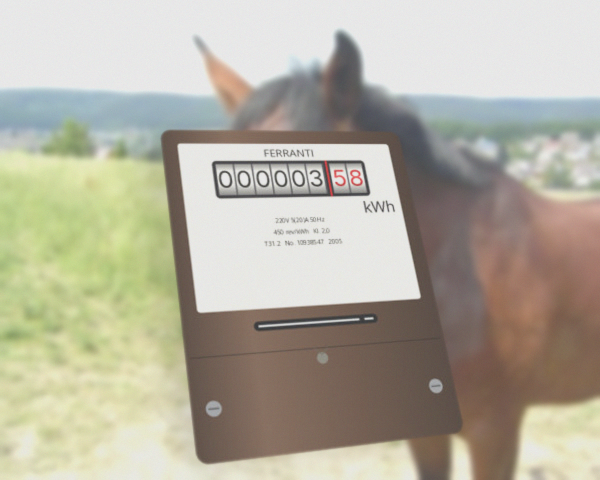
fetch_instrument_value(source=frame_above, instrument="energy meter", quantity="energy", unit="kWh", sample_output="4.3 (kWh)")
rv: 3.58 (kWh)
